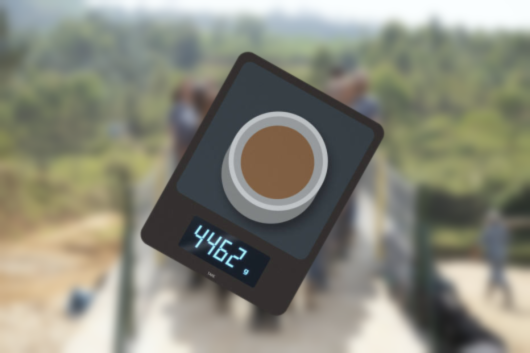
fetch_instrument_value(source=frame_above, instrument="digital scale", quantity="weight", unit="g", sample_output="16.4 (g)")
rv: 4462 (g)
